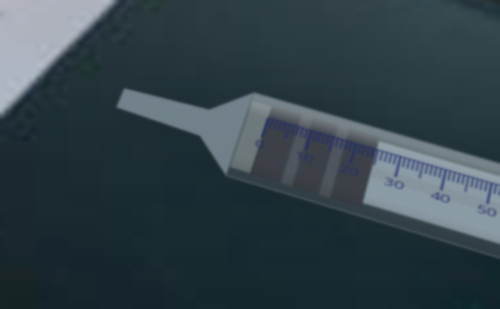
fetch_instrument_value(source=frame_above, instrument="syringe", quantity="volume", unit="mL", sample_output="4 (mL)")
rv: 0 (mL)
